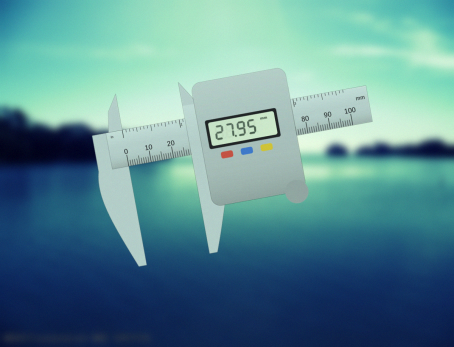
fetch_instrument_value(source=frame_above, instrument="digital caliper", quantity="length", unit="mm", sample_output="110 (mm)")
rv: 27.95 (mm)
